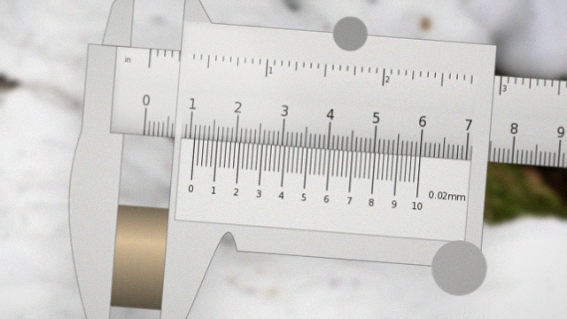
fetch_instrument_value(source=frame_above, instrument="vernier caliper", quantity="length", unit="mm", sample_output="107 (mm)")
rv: 11.0 (mm)
